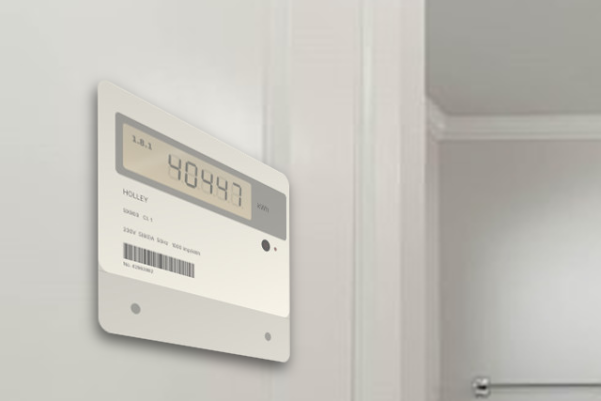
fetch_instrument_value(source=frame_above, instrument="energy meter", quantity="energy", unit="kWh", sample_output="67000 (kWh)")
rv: 40447 (kWh)
